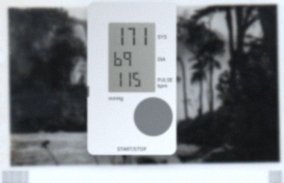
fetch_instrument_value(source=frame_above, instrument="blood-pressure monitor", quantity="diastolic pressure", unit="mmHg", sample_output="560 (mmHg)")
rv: 69 (mmHg)
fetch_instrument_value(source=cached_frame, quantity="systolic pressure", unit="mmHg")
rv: 171 (mmHg)
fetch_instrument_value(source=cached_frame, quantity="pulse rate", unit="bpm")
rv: 115 (bpm)
